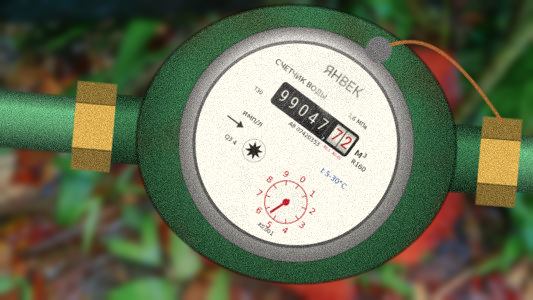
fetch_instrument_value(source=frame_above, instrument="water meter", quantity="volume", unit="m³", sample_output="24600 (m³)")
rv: 99047.725 (m³)
